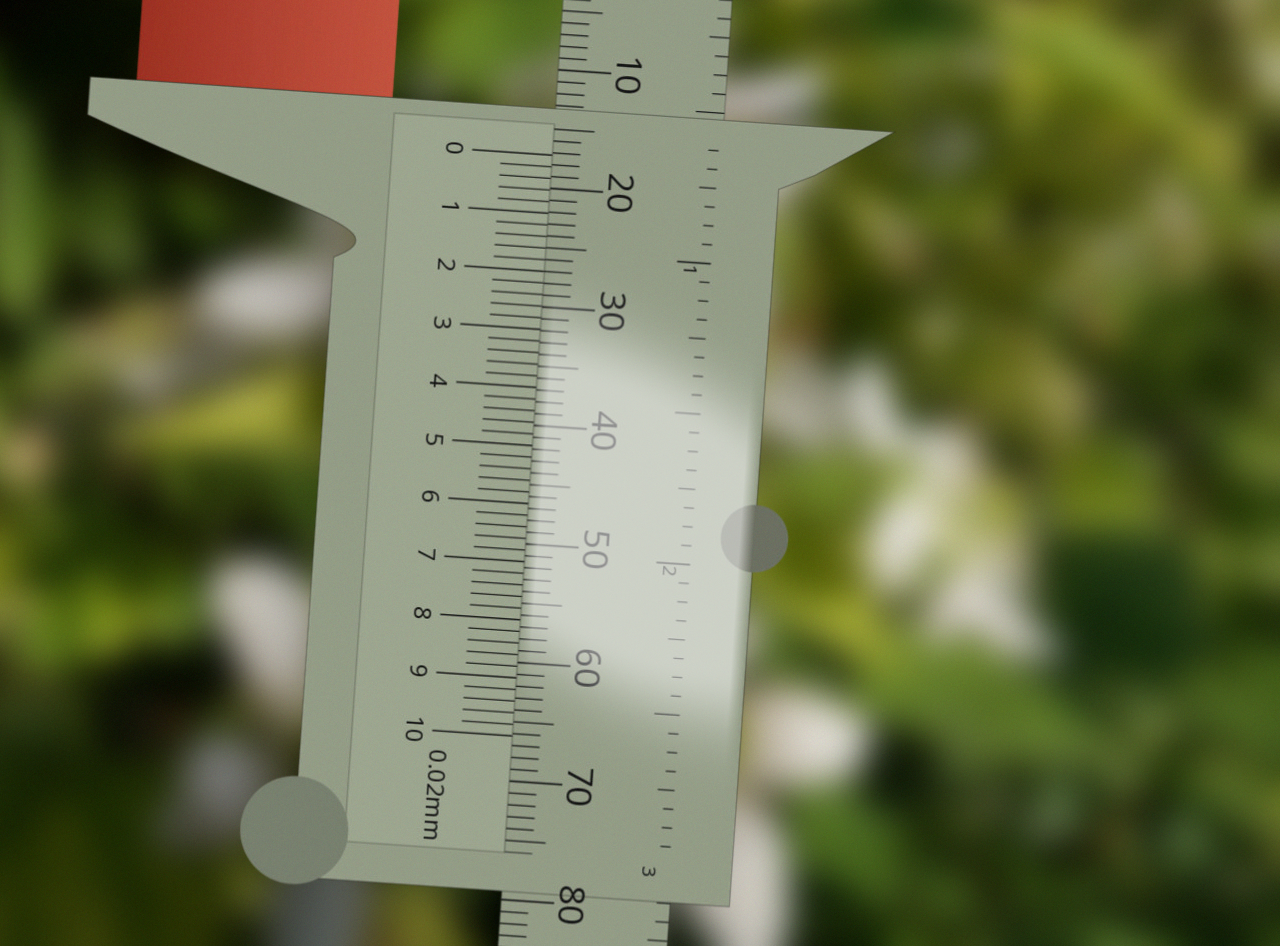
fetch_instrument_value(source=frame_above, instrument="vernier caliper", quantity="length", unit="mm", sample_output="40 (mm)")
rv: 17.2 (mm)
